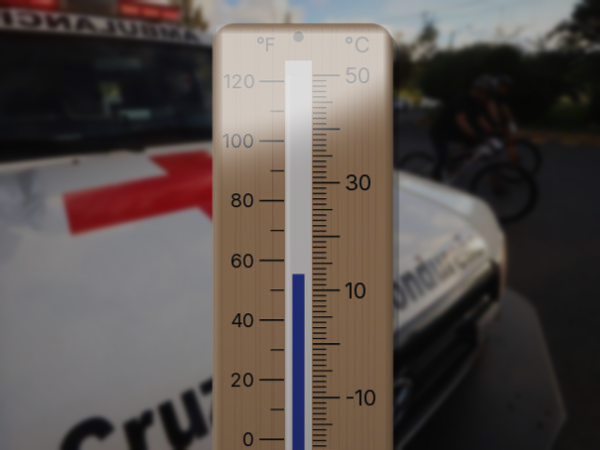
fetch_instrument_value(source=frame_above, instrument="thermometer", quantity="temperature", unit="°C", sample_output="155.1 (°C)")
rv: 13 (°C)
